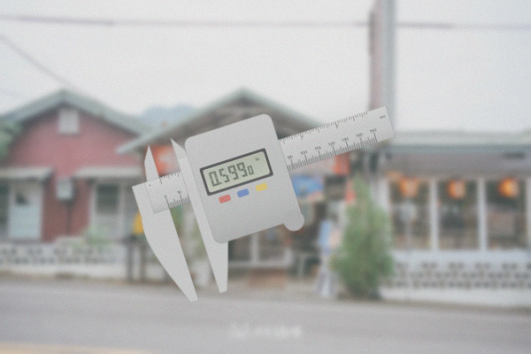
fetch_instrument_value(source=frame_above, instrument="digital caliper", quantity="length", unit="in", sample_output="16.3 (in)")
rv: 0.5990 (in)
